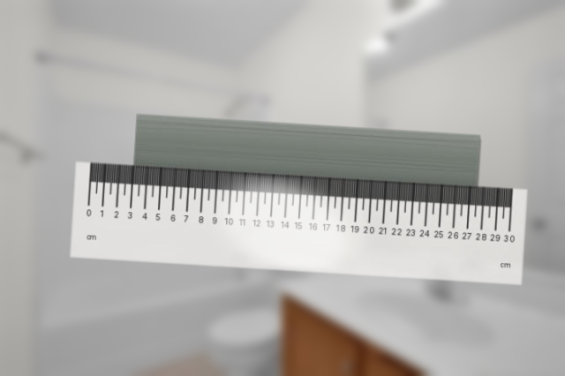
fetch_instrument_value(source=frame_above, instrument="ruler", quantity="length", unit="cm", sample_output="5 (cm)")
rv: 24.5 (cm)
